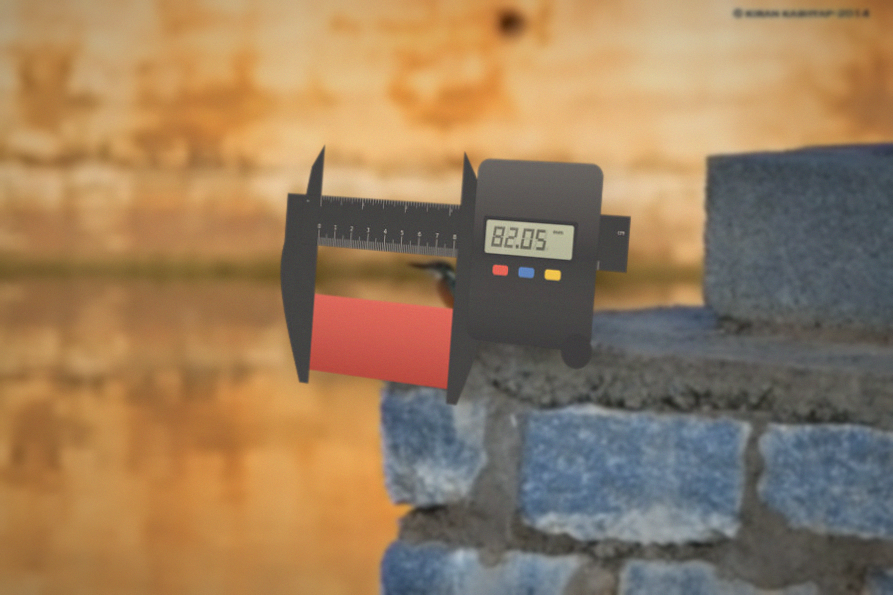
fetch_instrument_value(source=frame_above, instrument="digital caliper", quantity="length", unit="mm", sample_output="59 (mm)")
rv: 82.05 (mm)
